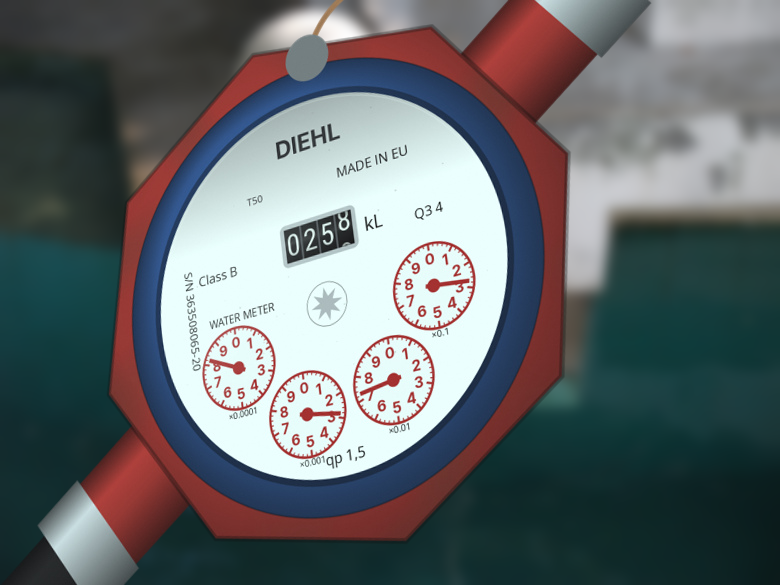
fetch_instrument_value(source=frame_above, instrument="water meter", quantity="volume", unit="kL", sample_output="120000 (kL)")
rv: 258.2728 (kL)
